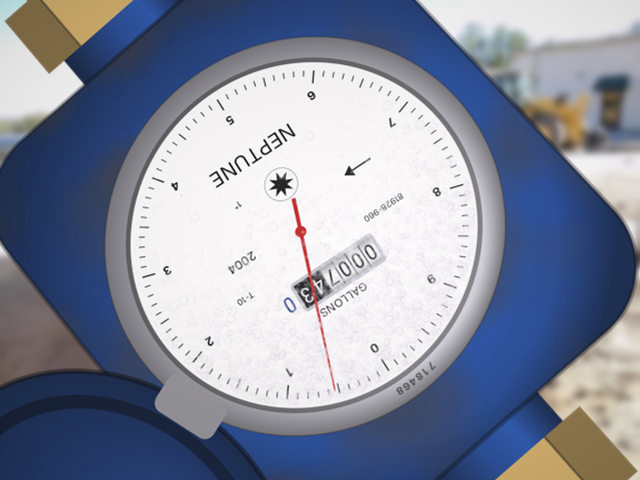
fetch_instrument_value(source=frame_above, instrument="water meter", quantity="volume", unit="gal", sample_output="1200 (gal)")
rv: 7430.5 (gal)
